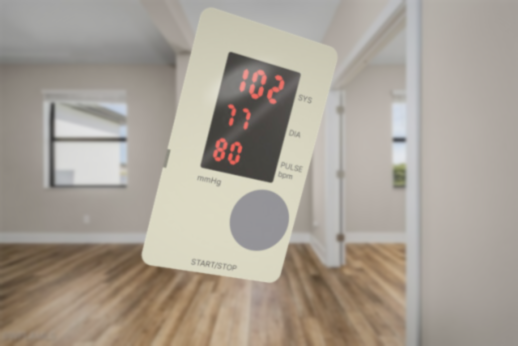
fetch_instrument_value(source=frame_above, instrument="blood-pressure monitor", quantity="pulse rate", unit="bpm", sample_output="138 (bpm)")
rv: 80 (bpm)
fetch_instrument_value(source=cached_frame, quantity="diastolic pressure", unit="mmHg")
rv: 77 (mmHg)
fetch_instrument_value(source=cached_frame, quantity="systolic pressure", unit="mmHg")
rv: 102 (mmHg)
